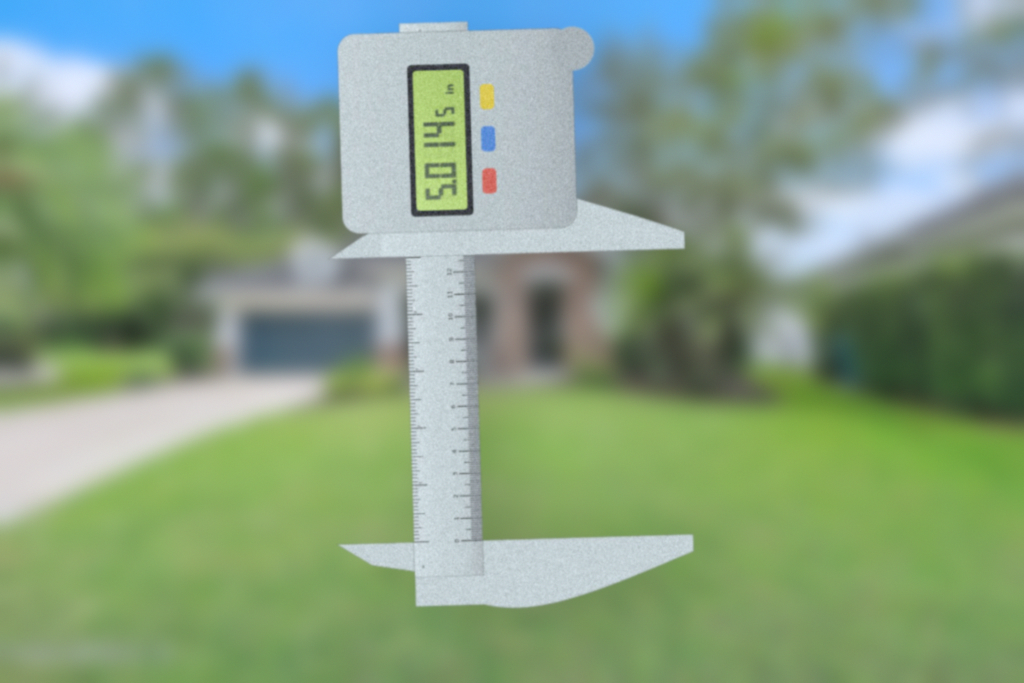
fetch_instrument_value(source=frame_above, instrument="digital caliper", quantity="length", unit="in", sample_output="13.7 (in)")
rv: 5.0145 (in)
